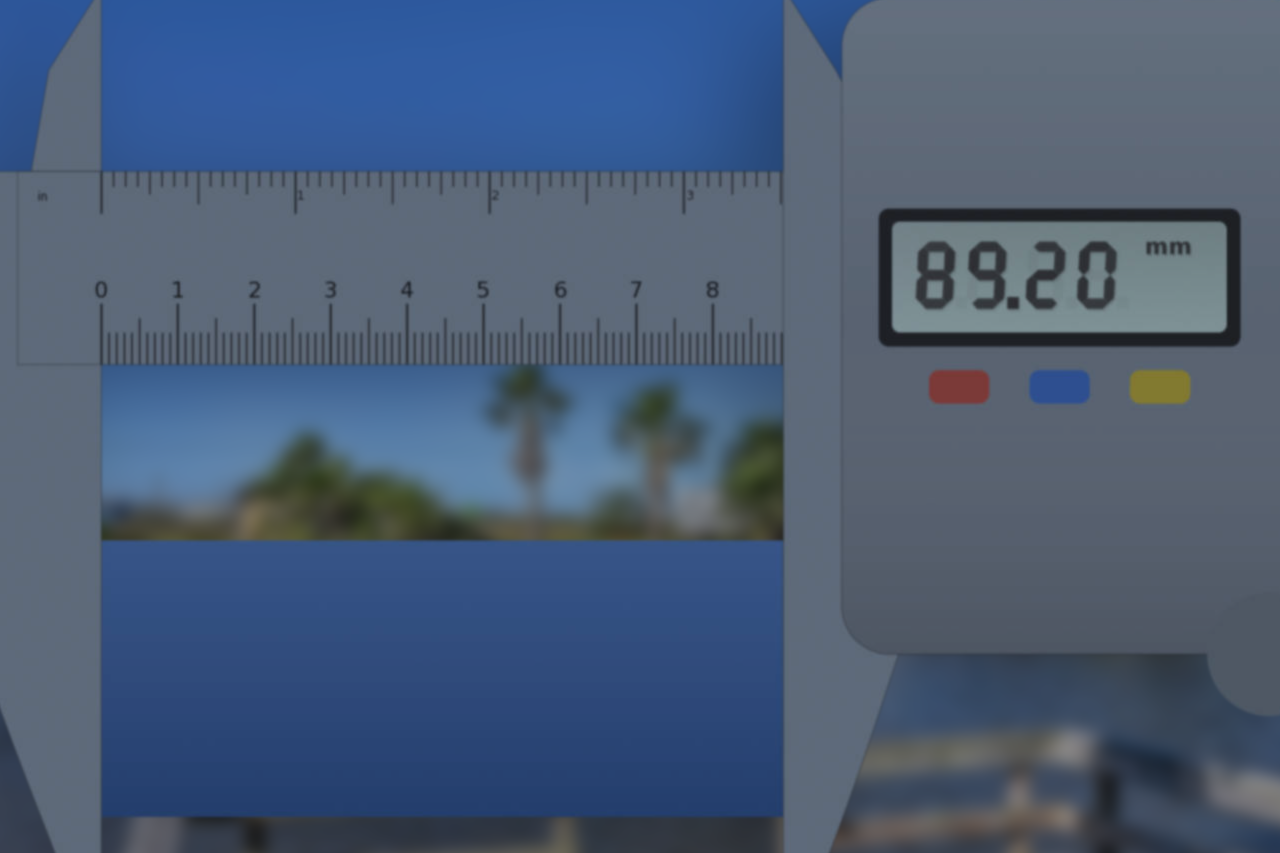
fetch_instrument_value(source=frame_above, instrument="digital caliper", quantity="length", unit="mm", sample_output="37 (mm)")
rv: 89.20 (mm)
